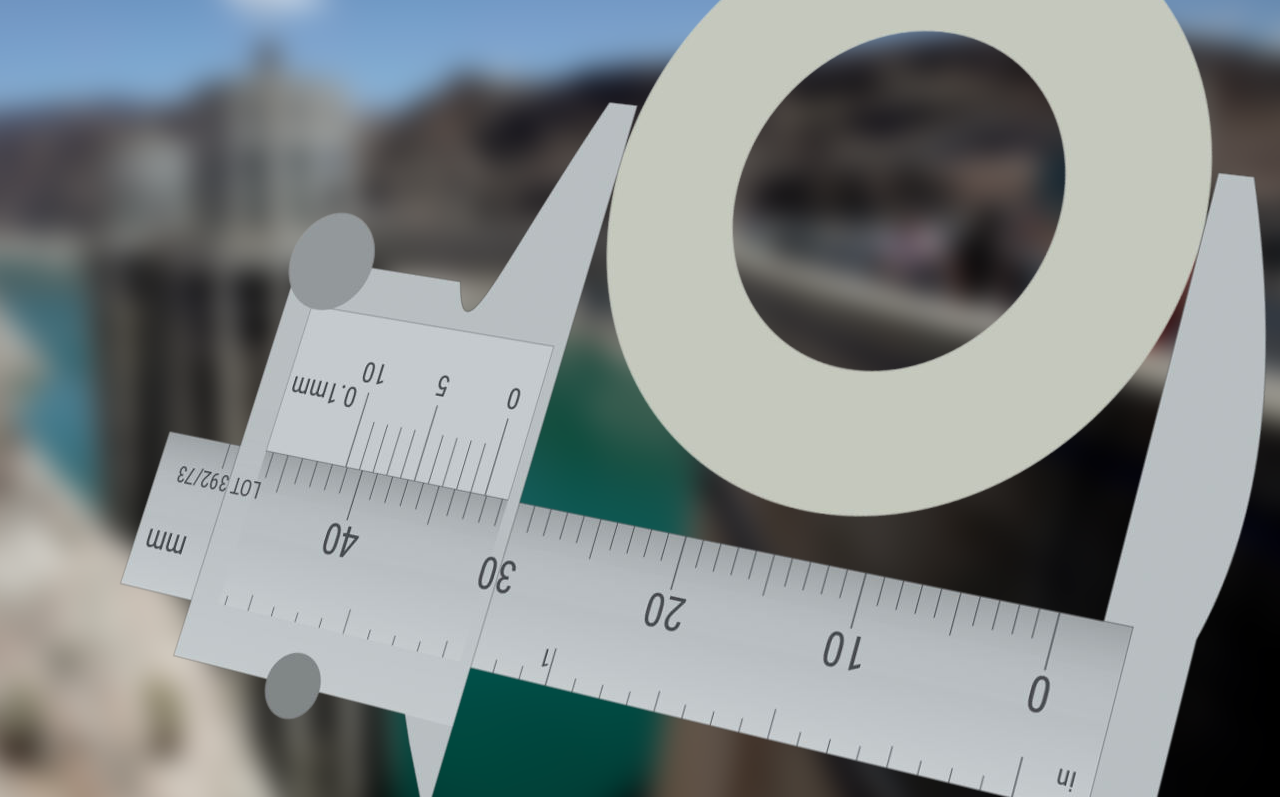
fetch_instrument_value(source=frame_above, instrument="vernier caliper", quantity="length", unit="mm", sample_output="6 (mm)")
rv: 32.1 (mm)
